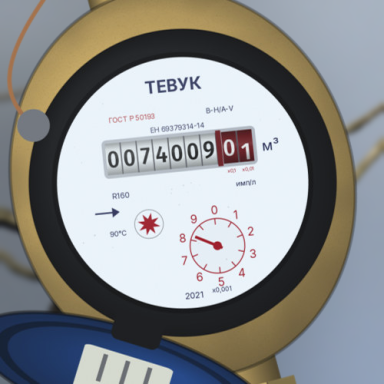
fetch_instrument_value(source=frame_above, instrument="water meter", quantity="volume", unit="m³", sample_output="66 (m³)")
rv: 74009.008 (m³)
